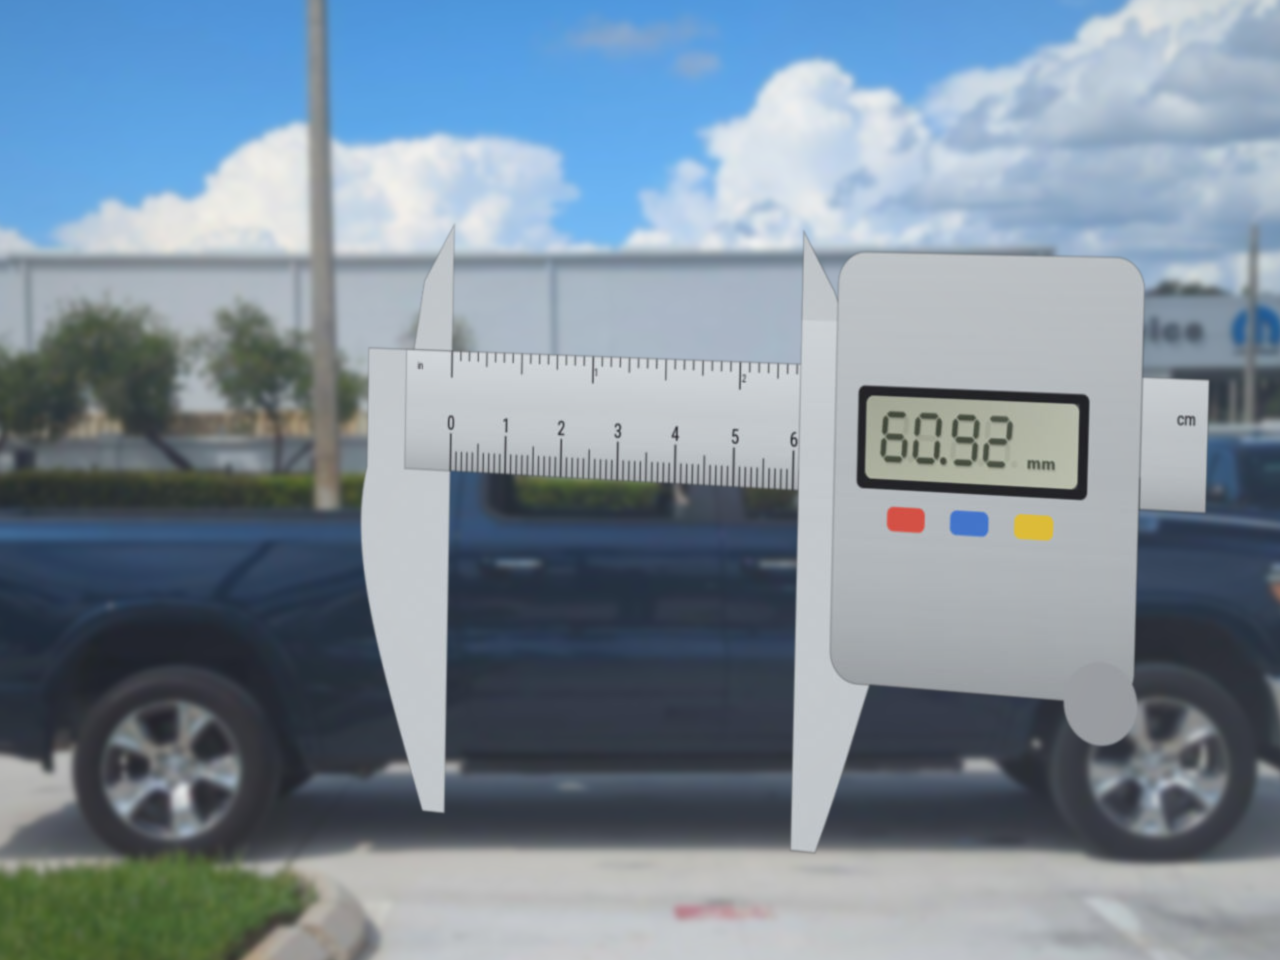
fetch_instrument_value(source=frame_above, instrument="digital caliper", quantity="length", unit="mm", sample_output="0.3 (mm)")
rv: 60.92 (mm)
